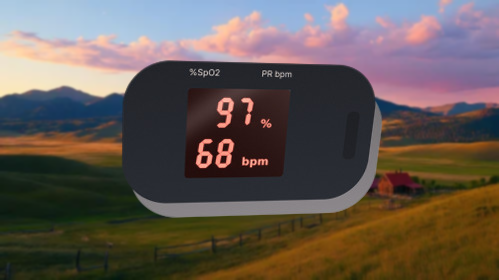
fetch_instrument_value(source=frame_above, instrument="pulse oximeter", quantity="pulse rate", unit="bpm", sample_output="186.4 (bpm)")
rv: 68 (bpm)
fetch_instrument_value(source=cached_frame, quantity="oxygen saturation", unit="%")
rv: 97 (%)
